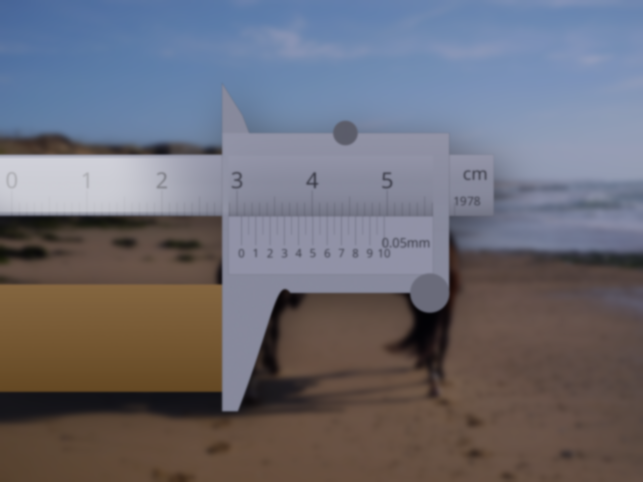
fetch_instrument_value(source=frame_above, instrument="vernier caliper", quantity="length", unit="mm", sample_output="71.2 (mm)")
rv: 30.6 (mm)
